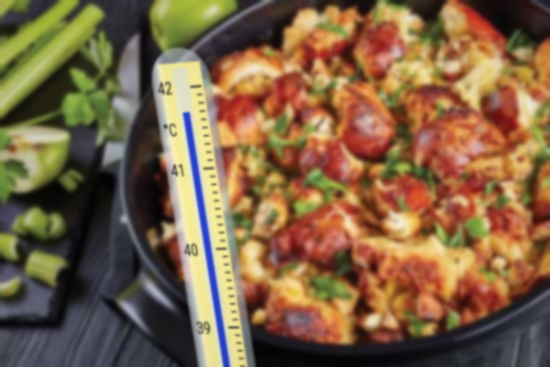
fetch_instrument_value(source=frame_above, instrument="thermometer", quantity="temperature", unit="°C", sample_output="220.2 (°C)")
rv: 41.7 (°C)
